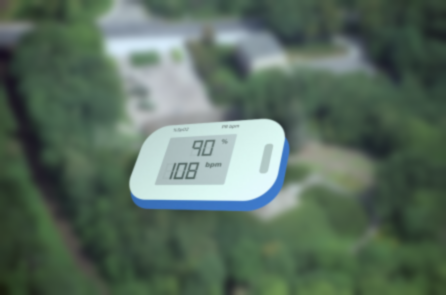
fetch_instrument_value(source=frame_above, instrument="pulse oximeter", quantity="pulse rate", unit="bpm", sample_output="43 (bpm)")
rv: 108 (bpm)
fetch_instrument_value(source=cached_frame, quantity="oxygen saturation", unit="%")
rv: 90 (%)
